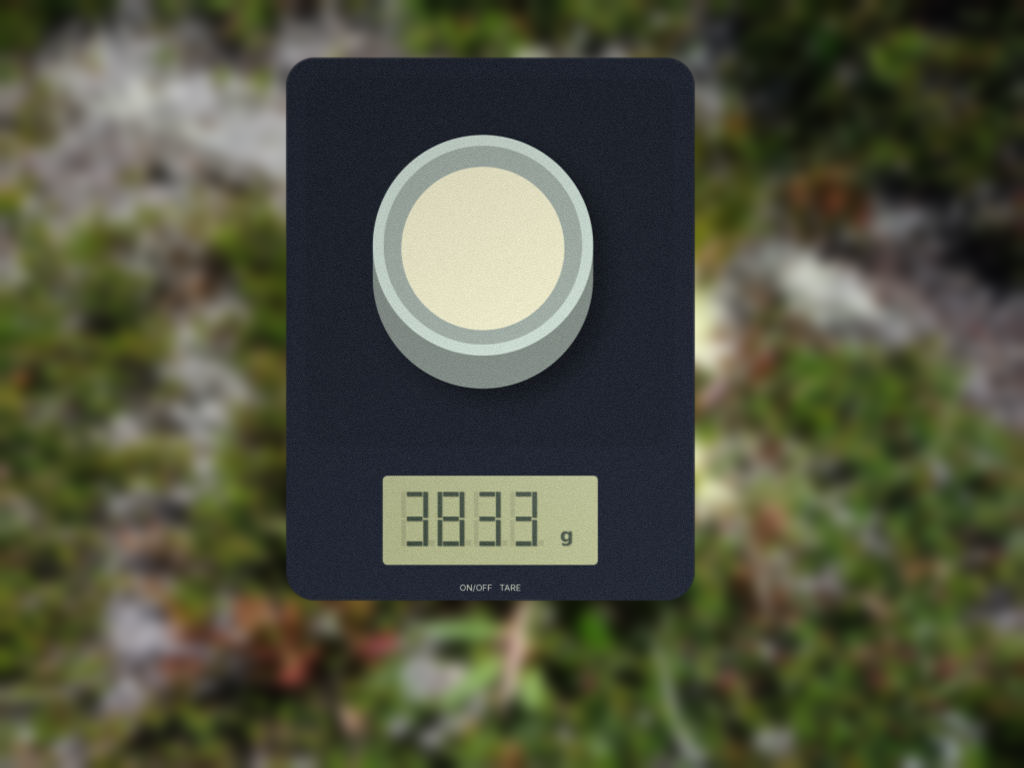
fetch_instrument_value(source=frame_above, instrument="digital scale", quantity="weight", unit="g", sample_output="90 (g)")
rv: 3833 (g)
